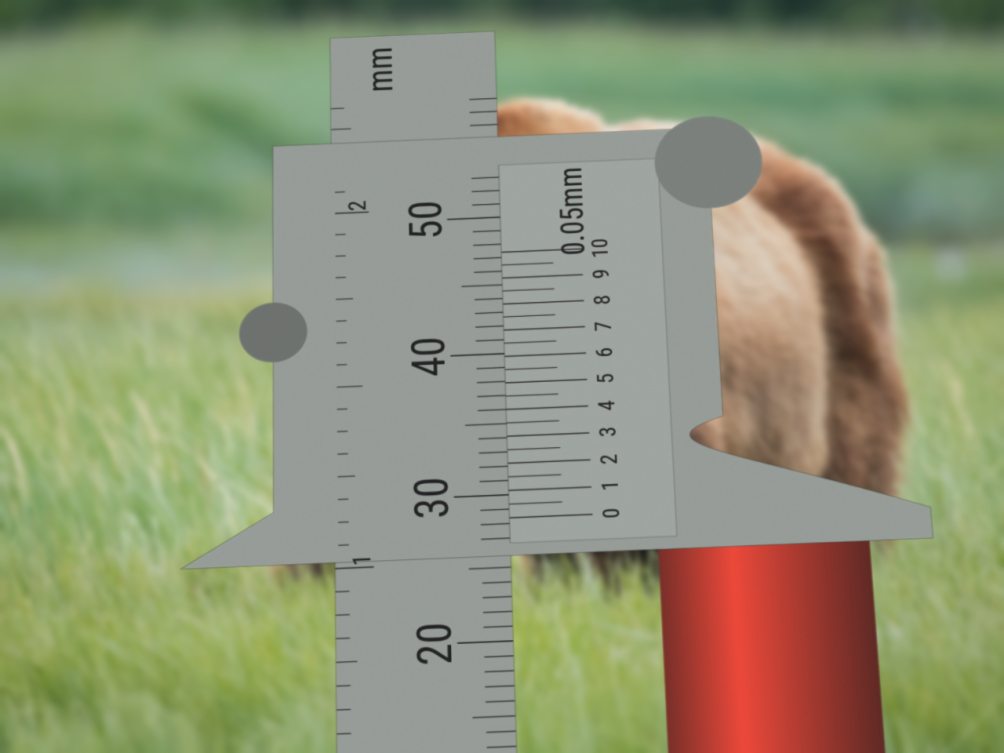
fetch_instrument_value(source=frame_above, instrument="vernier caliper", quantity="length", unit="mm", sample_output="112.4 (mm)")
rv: 28.4 (mm)
